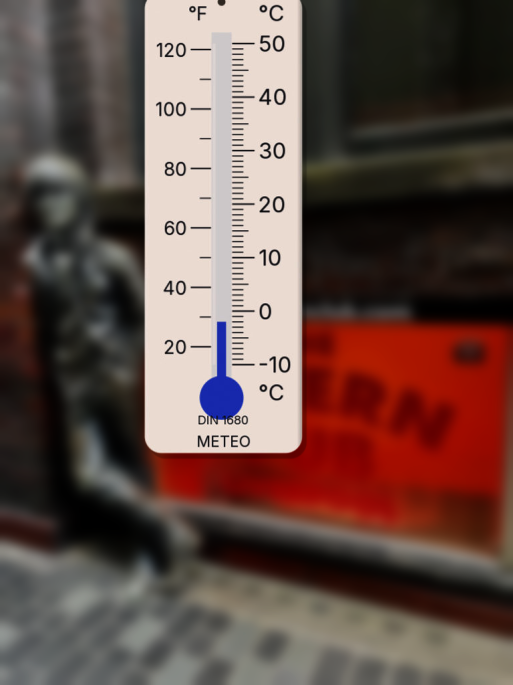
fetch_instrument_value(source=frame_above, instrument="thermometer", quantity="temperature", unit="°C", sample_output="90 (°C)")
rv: -2 (°C)
